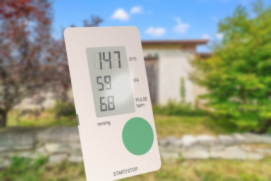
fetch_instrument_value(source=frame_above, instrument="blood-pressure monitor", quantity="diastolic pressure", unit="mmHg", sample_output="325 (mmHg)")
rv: 59 (mmHg)
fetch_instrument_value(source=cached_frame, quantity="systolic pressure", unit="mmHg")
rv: 147 (mmHg)
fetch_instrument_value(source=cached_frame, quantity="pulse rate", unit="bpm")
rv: 68 (bpm)
